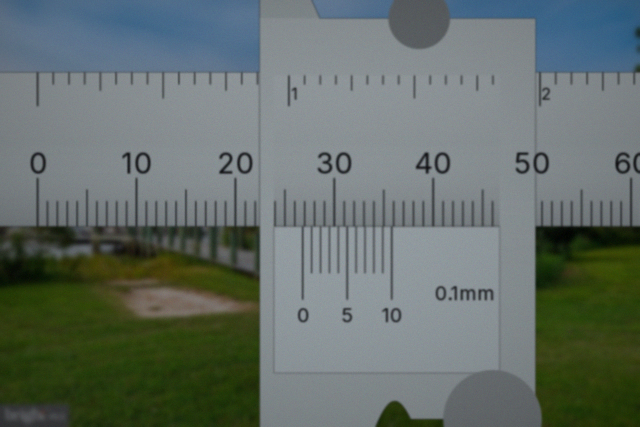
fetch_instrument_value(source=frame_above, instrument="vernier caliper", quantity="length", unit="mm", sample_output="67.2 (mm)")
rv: 26.8 (mm)
